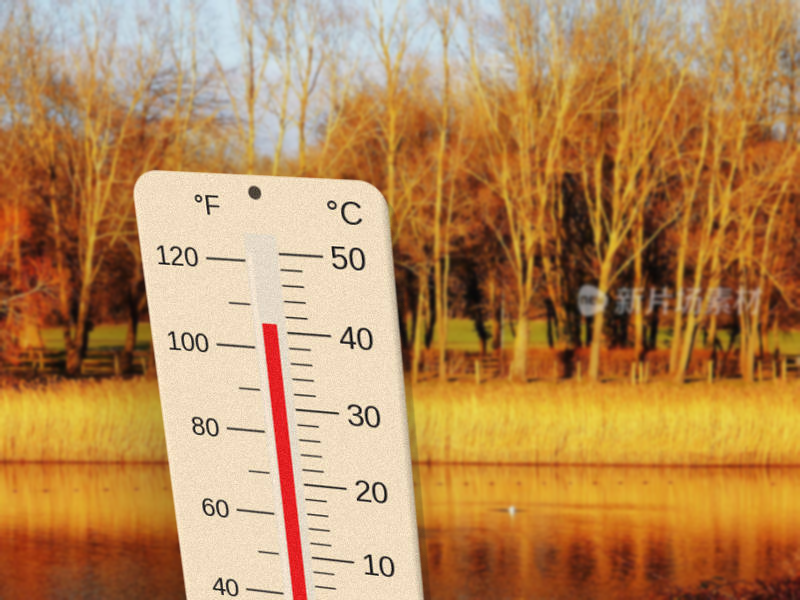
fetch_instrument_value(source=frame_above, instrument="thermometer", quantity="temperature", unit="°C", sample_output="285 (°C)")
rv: 41 (°C)
